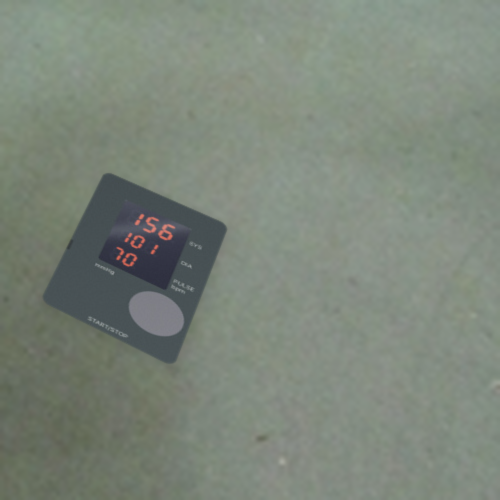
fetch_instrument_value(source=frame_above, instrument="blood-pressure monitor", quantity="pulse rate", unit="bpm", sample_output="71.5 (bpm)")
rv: 70 (bpm)
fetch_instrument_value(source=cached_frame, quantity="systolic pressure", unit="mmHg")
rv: 156 (mmHg)
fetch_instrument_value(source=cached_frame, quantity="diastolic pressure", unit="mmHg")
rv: 101 (mmHg)
